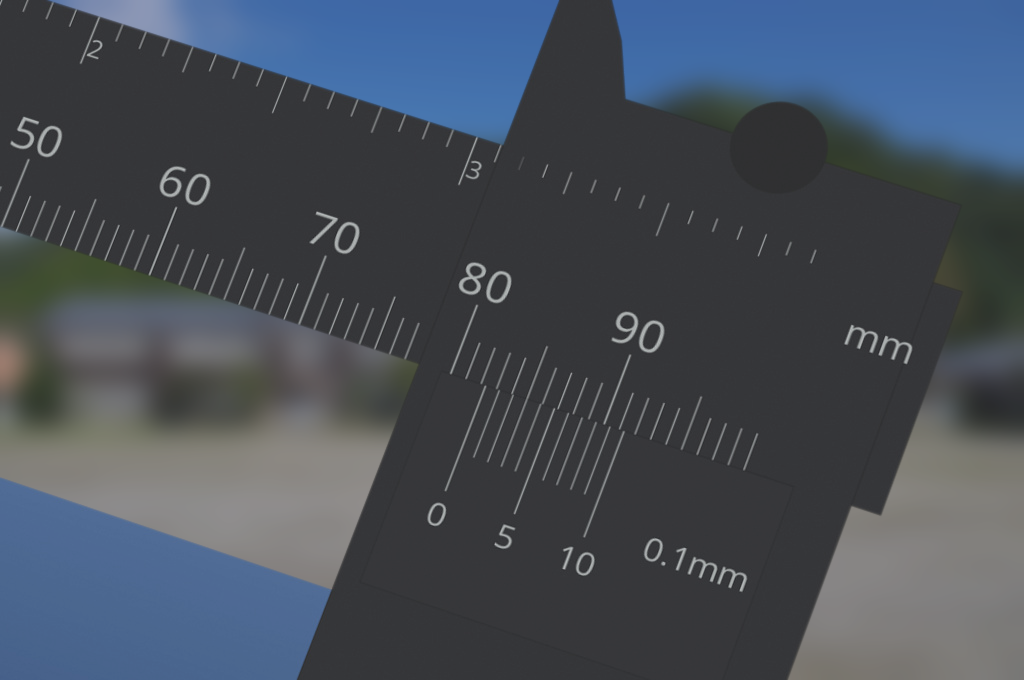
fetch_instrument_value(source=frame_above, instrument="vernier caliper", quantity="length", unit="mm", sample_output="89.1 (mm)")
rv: 82.3 (mm)
